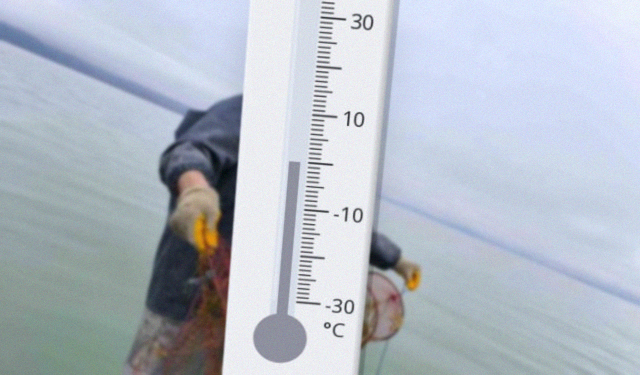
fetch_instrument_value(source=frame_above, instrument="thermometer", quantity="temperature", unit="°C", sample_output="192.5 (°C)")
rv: 0 (°C)
